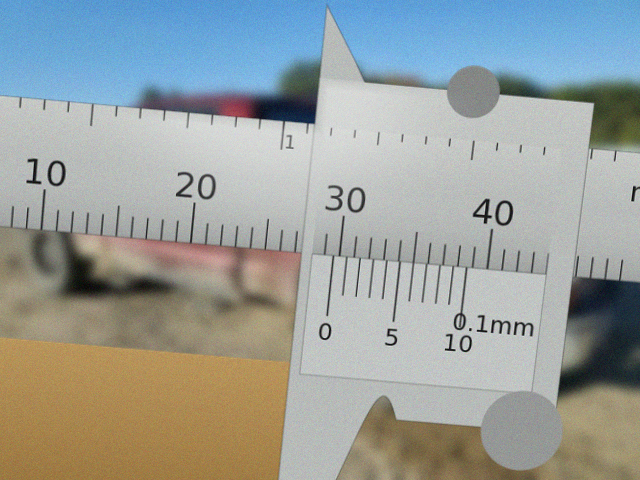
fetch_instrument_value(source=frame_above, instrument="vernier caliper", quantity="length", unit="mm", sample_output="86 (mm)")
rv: 29.6 (mm)
